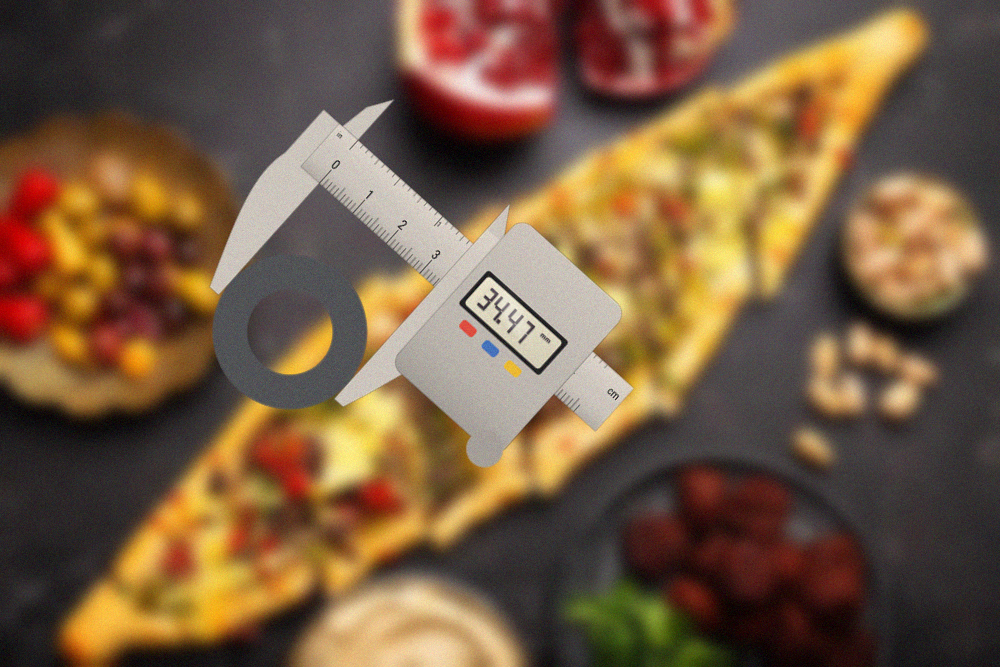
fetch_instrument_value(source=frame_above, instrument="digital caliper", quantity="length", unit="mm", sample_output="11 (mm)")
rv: 34.47 (mm)
